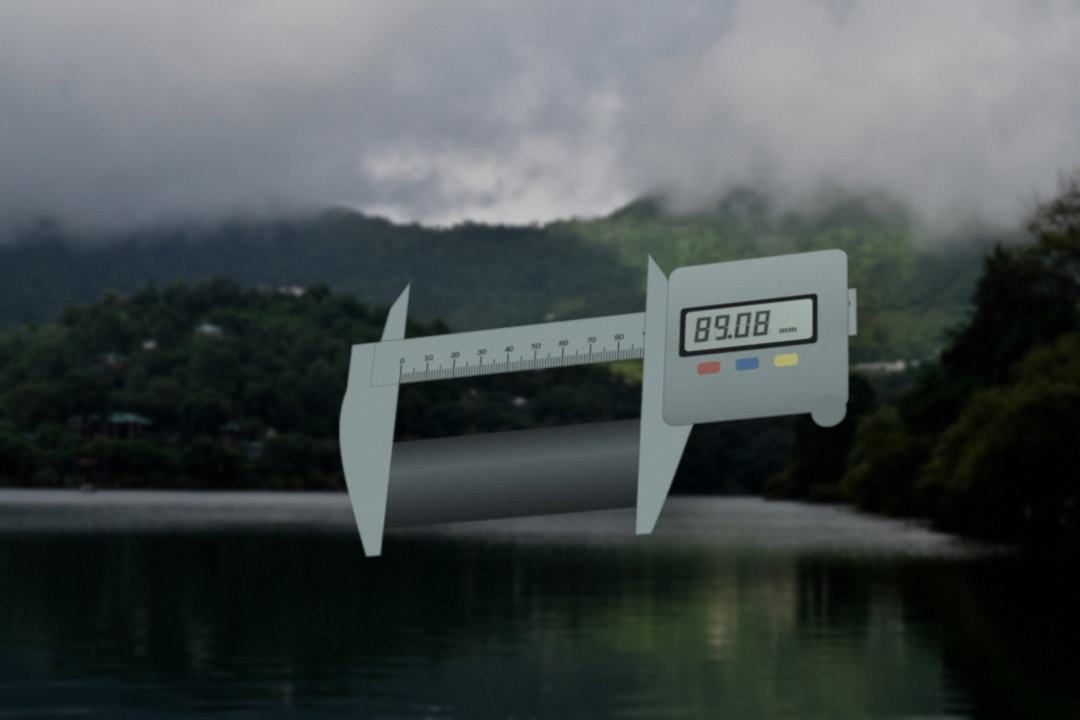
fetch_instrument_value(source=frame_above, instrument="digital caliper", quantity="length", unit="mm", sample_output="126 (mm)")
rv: 89.08 (mm)
